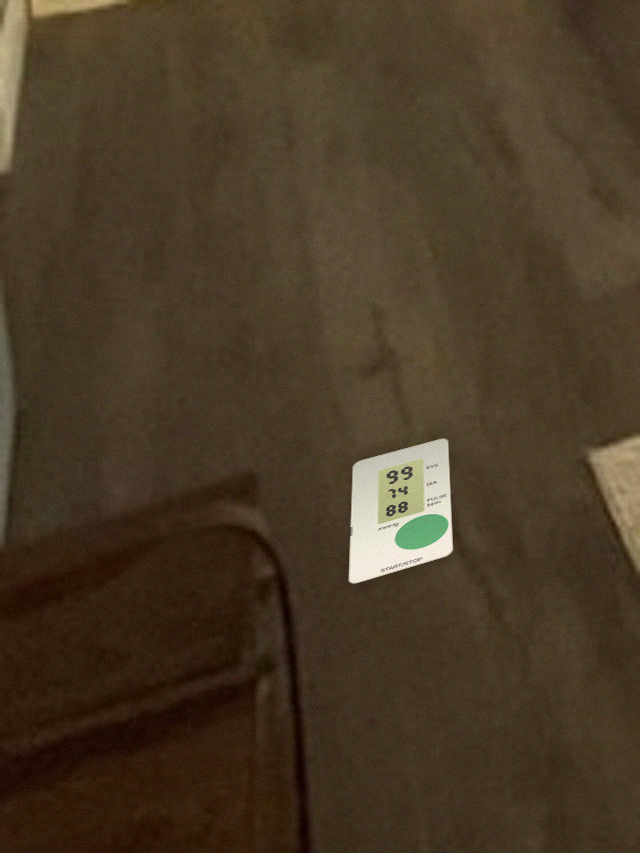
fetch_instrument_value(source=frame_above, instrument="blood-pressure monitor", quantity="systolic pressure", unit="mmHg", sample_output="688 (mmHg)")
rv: 99 (mmHg)
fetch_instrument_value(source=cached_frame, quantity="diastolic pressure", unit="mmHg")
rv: 74 (mmHg)
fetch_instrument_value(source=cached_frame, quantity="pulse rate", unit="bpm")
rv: 88 (bpm)
